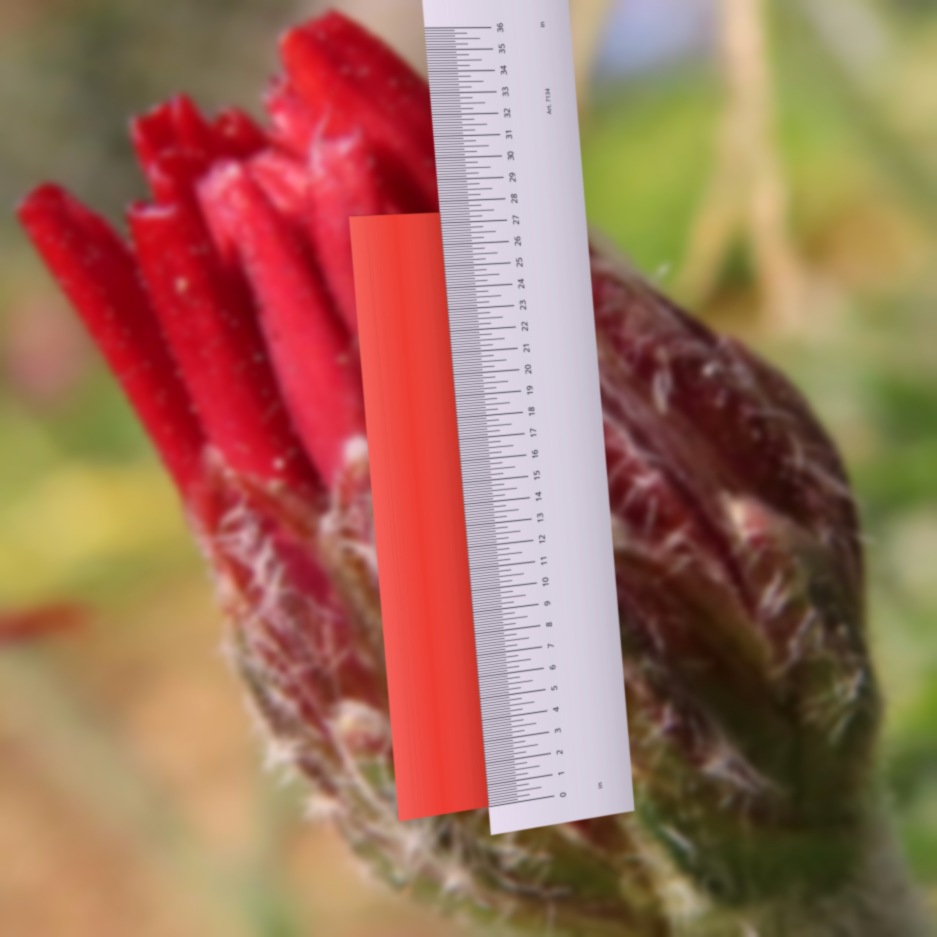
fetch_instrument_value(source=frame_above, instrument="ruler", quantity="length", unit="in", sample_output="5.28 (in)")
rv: 27.5 (in)
